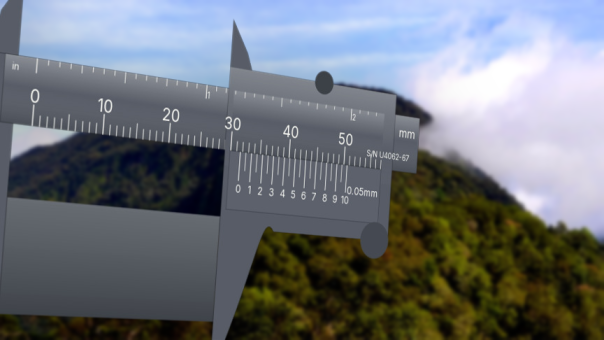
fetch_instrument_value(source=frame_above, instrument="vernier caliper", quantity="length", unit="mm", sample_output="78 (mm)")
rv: 31.6 (mm)
